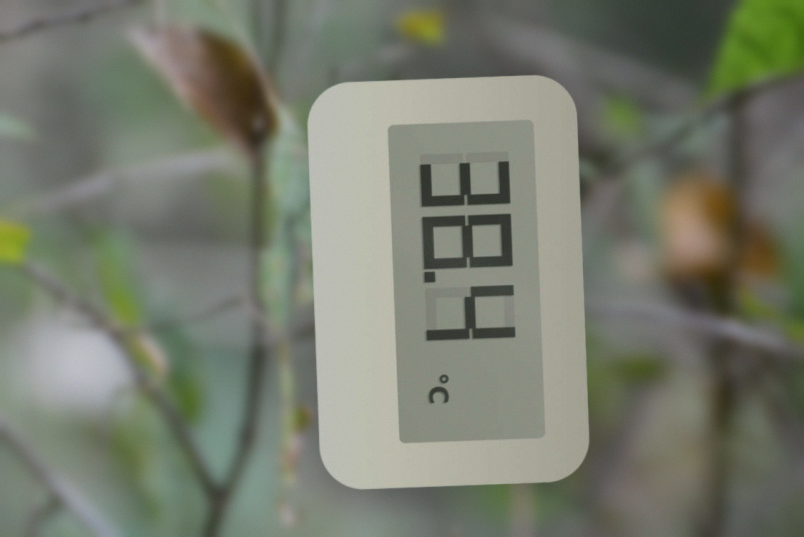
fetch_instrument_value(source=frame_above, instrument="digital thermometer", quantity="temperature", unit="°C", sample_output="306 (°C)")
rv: 38.4 (°C)
